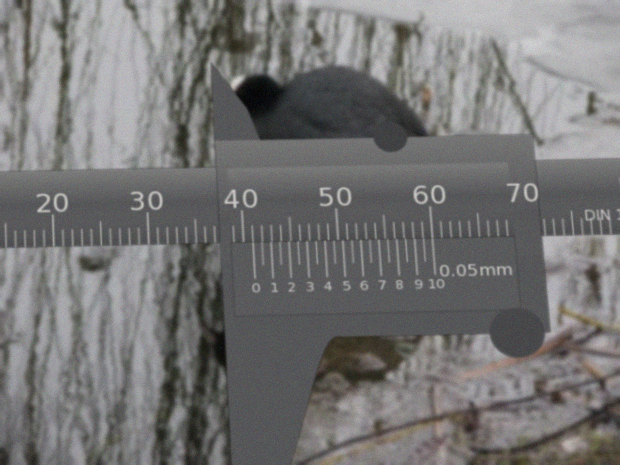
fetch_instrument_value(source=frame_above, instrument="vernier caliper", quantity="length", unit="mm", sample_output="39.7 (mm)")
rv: 41.0 (mm)
